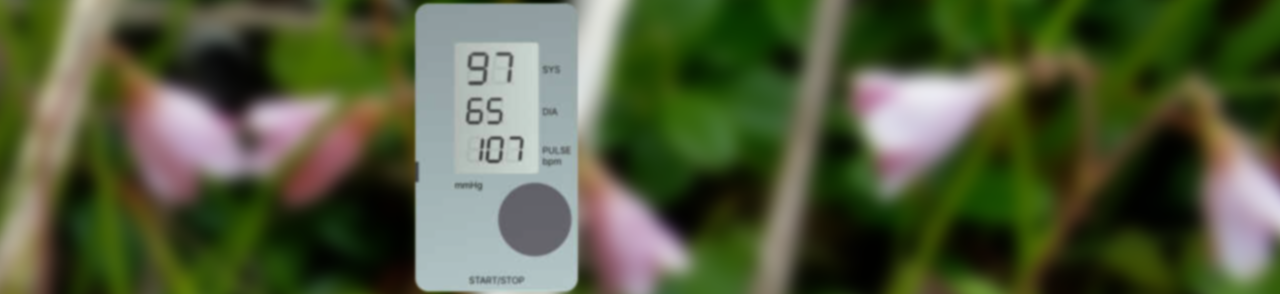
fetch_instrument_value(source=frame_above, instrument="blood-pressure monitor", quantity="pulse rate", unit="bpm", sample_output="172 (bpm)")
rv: 107 (bpm)
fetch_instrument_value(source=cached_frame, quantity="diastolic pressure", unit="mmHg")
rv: 65 (mmHg)
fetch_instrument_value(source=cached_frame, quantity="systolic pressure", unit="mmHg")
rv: 97 (mmHg)
